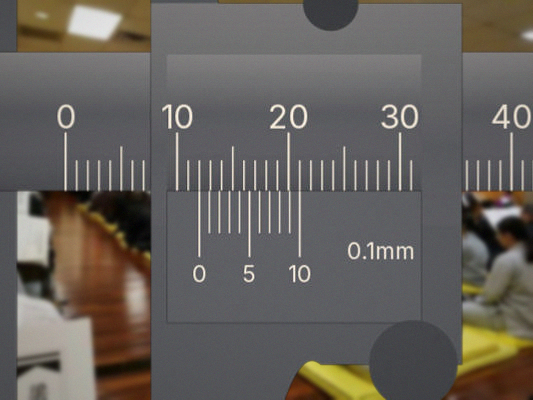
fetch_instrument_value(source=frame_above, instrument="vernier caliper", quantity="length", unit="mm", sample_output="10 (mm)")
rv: 12.0 (mm)
